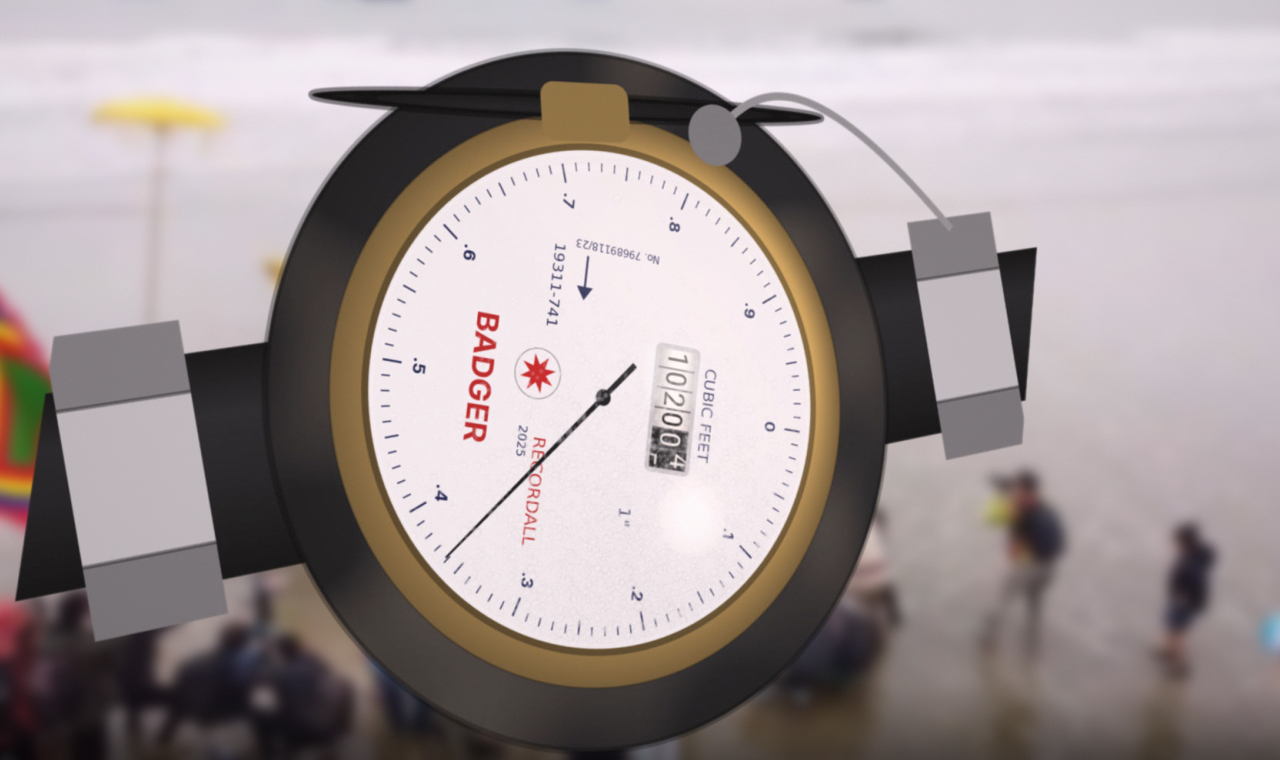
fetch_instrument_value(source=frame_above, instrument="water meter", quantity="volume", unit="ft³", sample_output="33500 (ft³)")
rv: 102004.36 (ft³)
